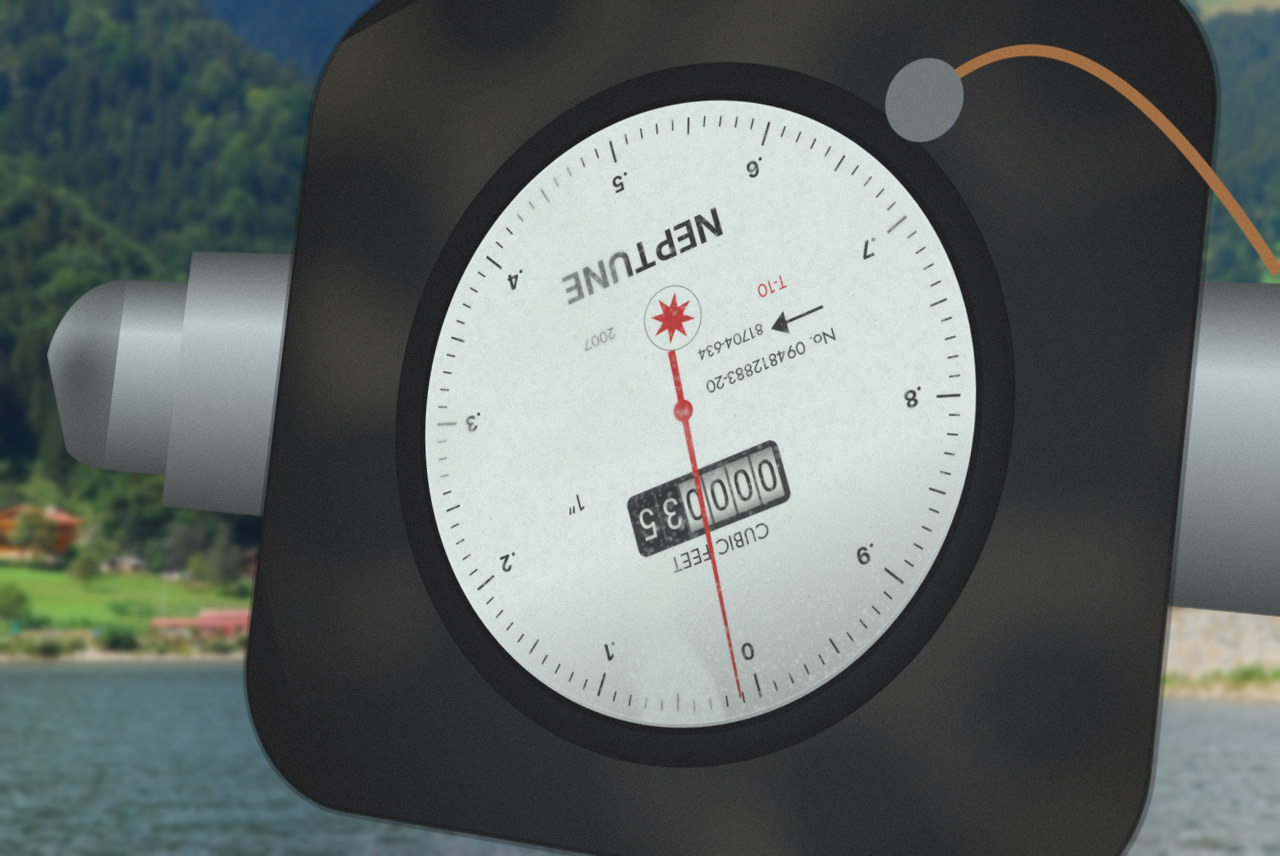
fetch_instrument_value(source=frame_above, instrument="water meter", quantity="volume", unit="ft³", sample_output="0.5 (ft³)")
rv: 35.01 (ft³)
